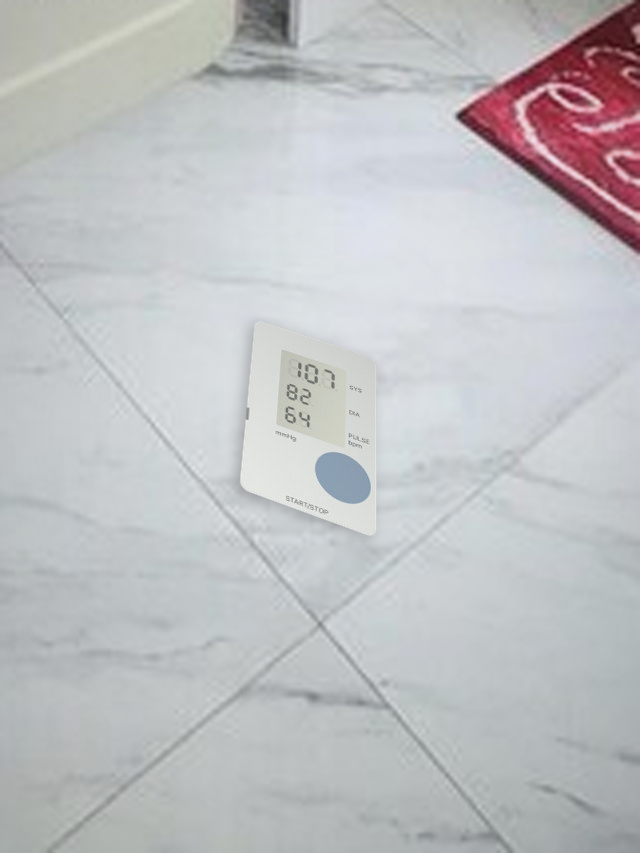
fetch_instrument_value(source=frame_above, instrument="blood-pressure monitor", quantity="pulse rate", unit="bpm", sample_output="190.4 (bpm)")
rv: 64 (bpm)
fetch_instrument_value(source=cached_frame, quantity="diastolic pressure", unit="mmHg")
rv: 82 (mmHg)
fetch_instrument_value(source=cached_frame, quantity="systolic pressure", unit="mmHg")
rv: 107 (mmHg)
